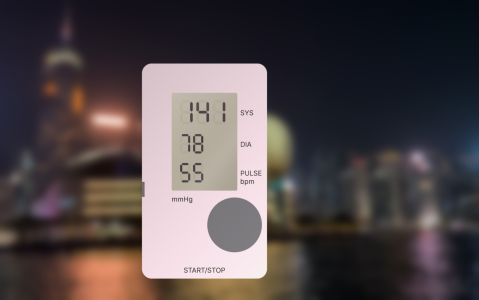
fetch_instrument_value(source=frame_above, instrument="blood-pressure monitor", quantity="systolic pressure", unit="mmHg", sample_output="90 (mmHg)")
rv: 141 (mmHg)
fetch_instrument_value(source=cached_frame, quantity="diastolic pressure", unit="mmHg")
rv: 78 (mmHg)
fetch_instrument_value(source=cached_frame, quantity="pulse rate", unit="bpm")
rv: 55 (bpm)
